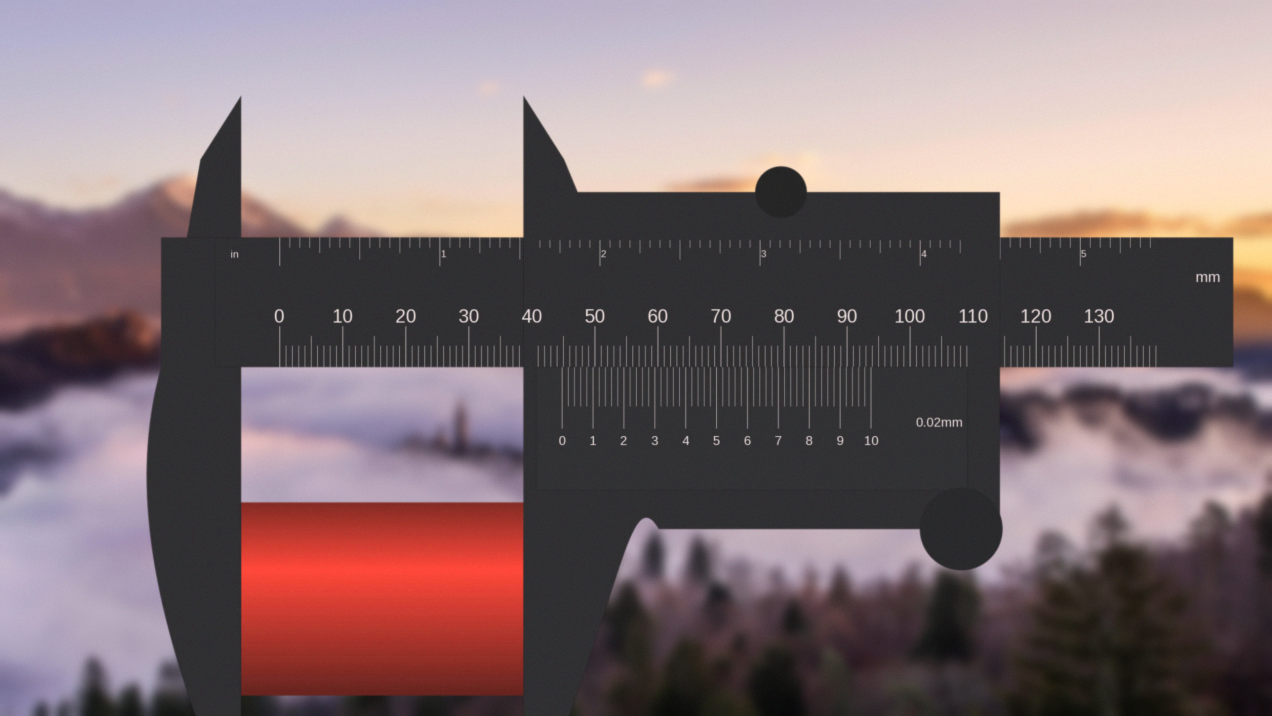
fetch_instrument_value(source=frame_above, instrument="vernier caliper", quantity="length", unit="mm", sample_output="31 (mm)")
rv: 44.8 (mm)
